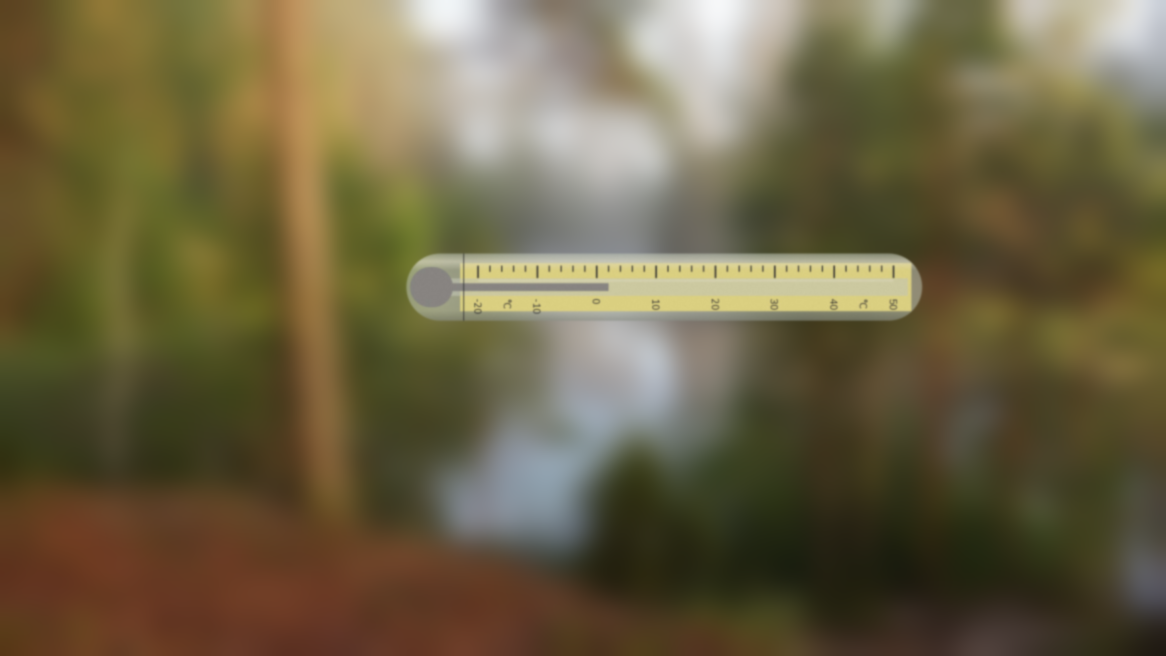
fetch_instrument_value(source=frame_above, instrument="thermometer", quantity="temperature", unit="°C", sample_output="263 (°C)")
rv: 2 (°C)
